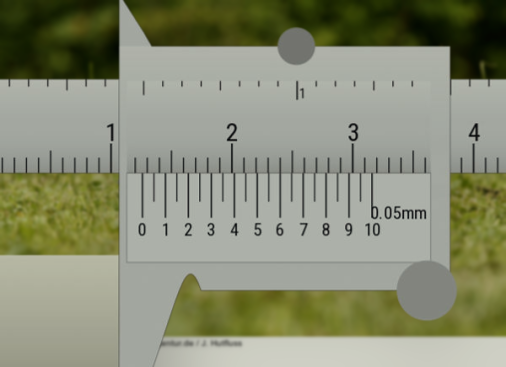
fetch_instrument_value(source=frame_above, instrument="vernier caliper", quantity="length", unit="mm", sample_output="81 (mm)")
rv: 12.6 (mm)
